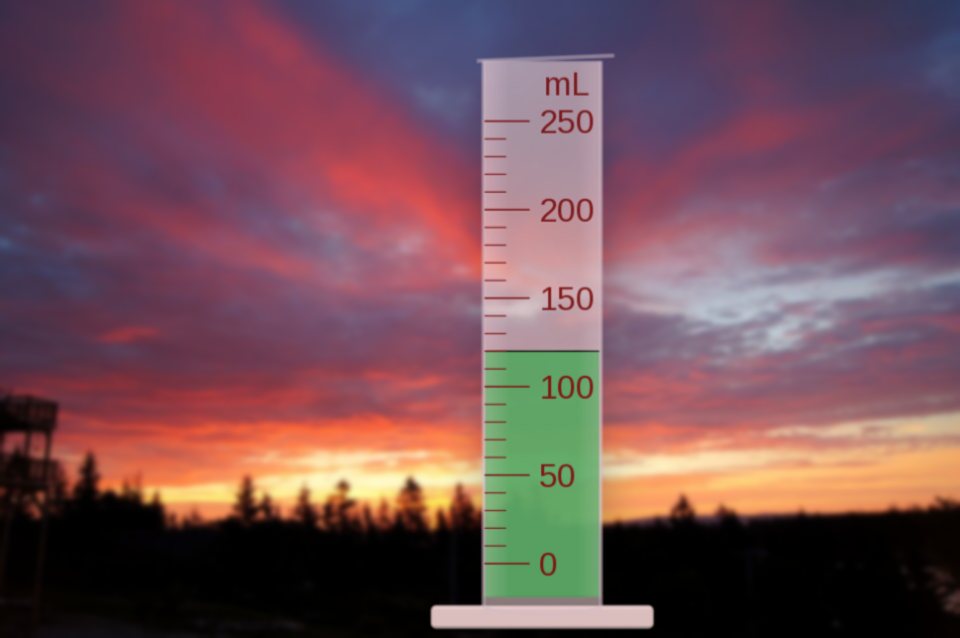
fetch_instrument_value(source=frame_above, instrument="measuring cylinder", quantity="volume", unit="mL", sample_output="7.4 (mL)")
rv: 120 (mL)
